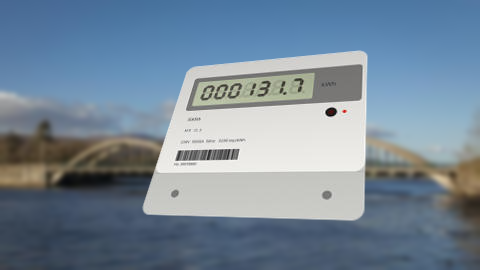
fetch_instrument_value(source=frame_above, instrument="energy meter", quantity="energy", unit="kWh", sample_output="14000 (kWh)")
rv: 131.7 (kWh)
